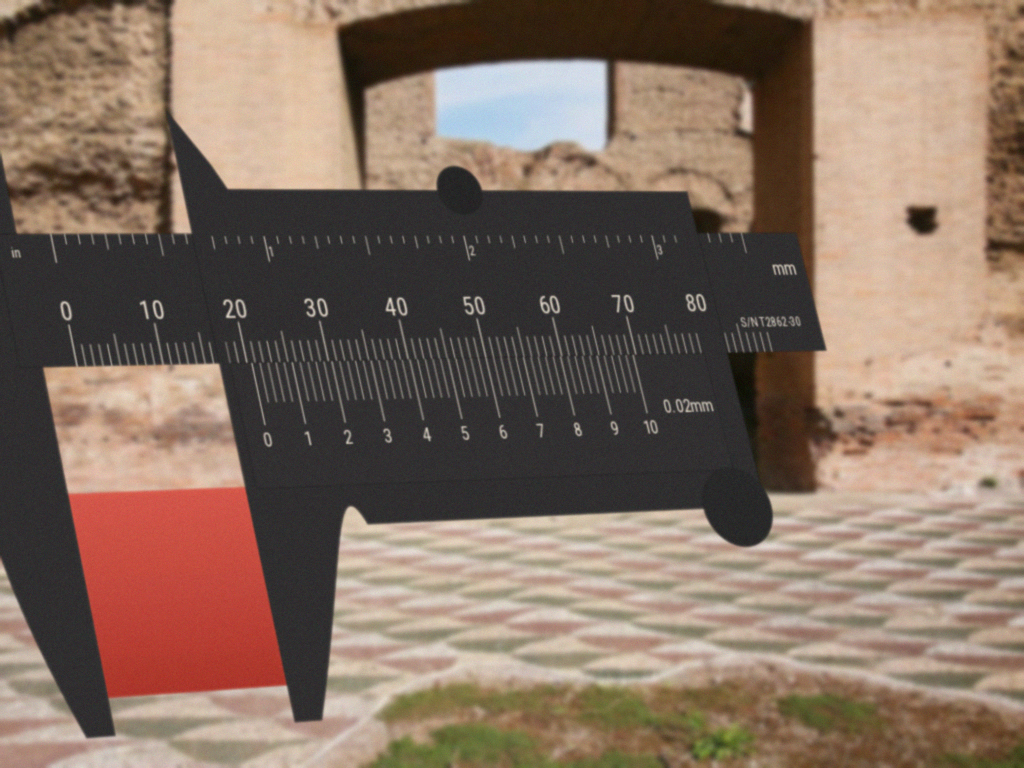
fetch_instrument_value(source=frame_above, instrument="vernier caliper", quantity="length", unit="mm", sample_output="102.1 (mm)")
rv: 20.6 (mm)
